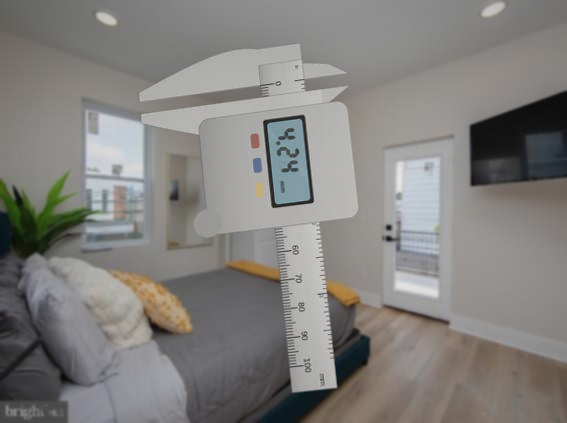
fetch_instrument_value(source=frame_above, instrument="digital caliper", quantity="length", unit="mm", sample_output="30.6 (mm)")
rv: 4.24 (mm)
